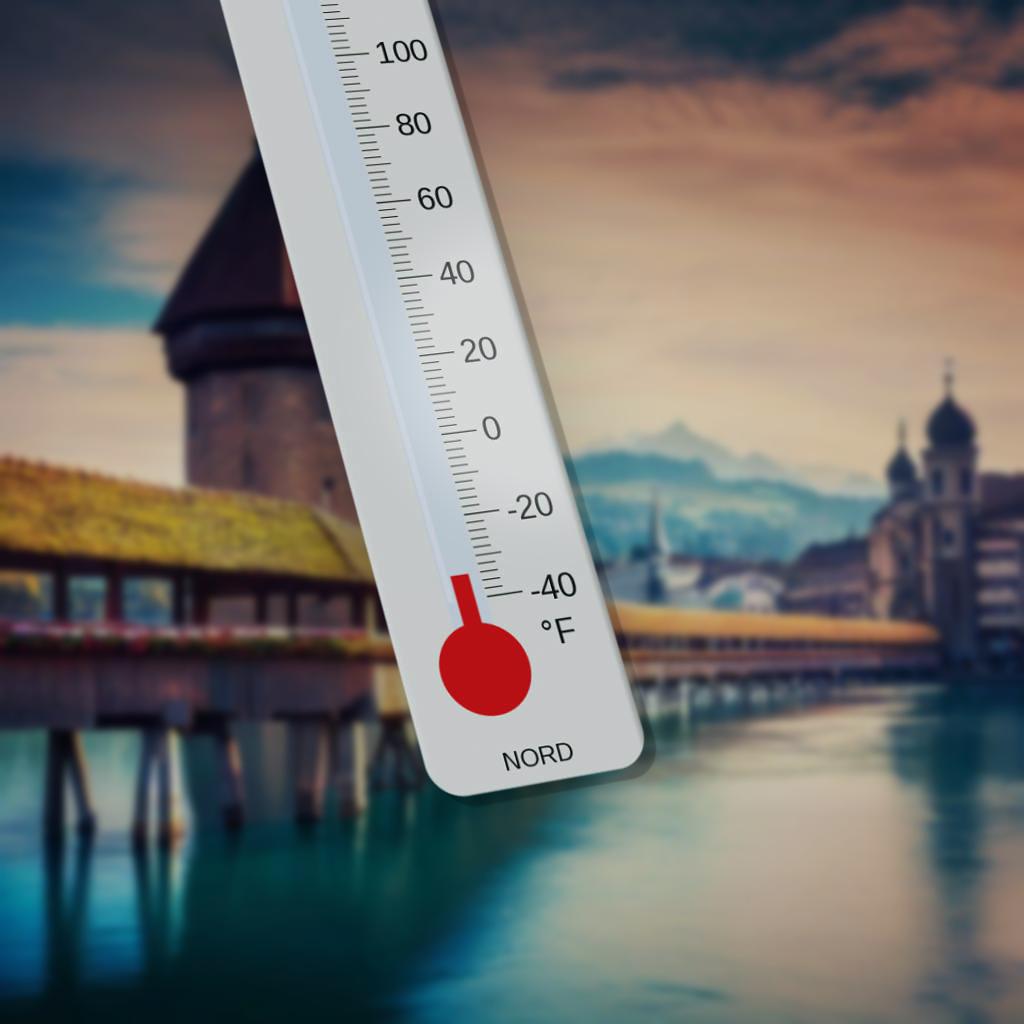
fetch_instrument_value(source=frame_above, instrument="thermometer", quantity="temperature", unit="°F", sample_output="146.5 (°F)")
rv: -34 (°F)
